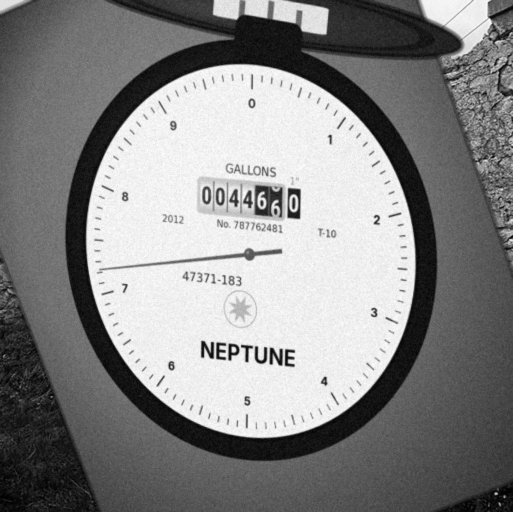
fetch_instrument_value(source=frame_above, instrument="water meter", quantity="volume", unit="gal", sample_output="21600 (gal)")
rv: 44657.2 (gal)
